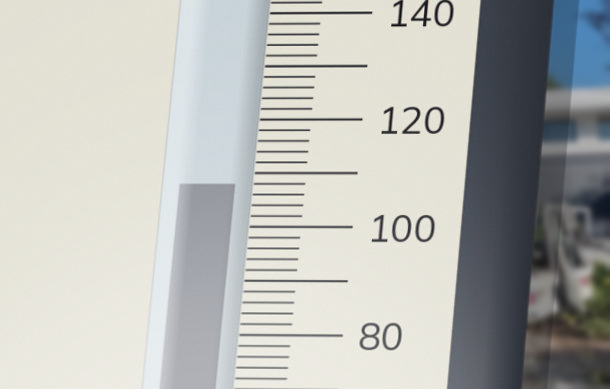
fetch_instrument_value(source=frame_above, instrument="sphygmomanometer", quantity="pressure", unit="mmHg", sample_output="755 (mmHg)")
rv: 108 (mmHg)
